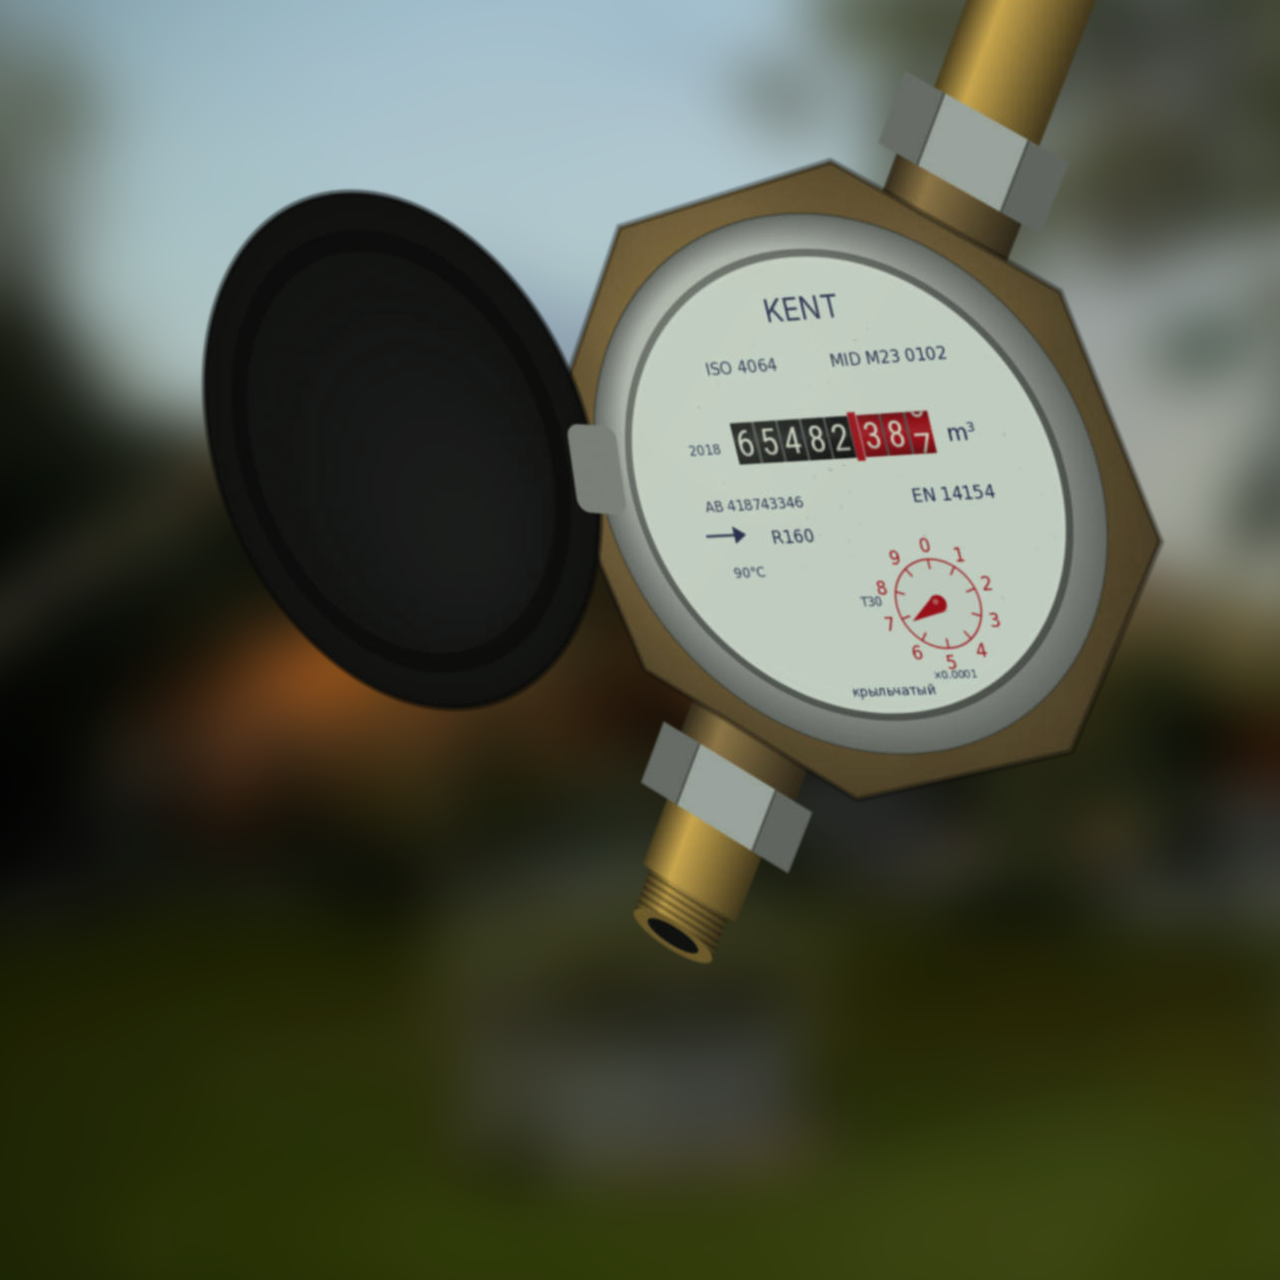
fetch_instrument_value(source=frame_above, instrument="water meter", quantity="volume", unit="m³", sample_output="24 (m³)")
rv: 65482.3866 (m³)
